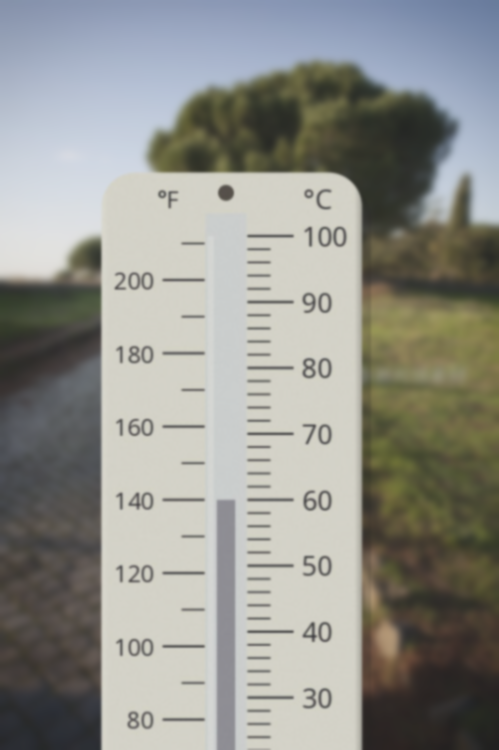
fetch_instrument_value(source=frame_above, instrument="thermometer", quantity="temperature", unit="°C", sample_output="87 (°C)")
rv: 60 (°C)
